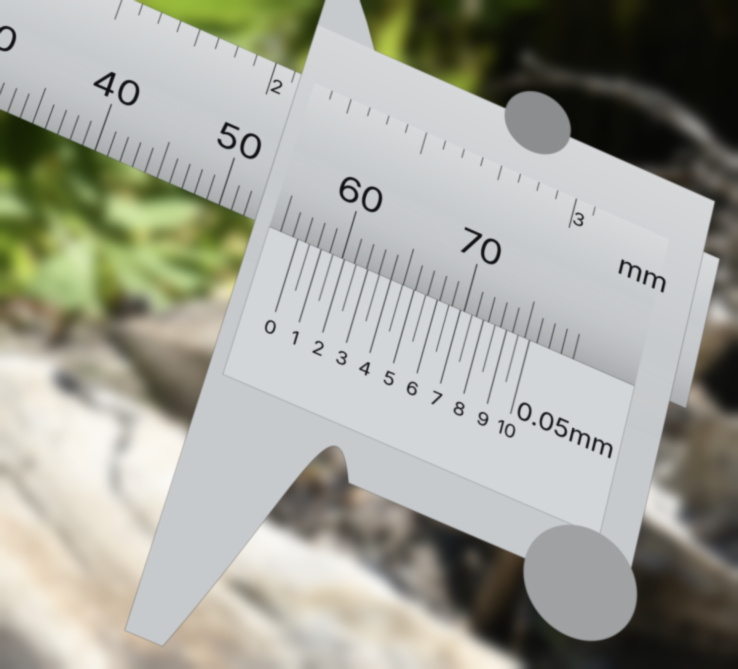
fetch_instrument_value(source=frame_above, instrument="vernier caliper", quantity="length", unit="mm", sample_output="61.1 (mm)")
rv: 56.4 (mm)
